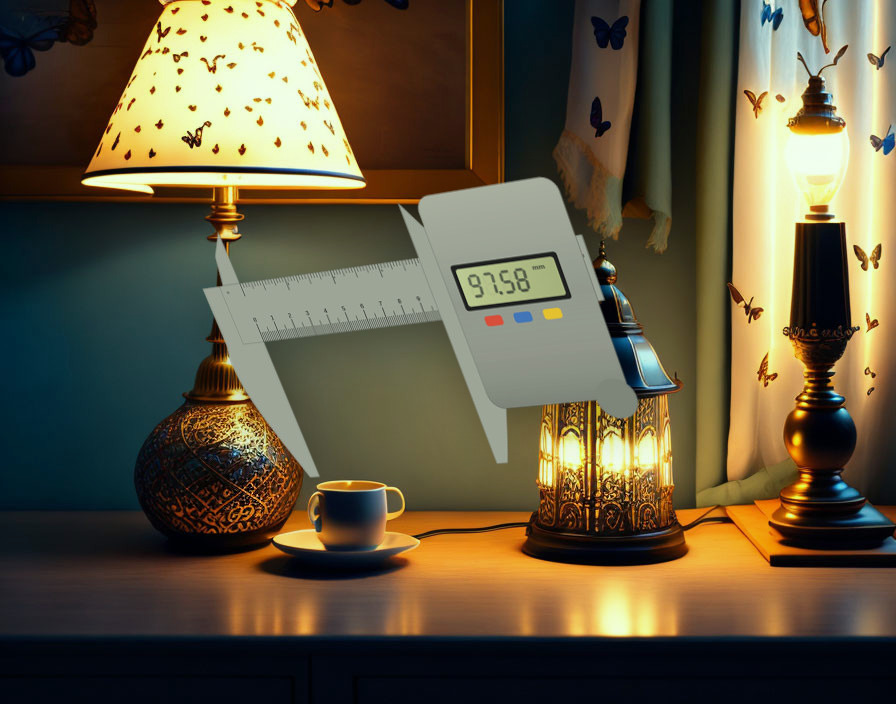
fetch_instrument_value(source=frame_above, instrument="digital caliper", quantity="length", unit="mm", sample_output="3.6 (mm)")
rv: 97.58 (mm)
